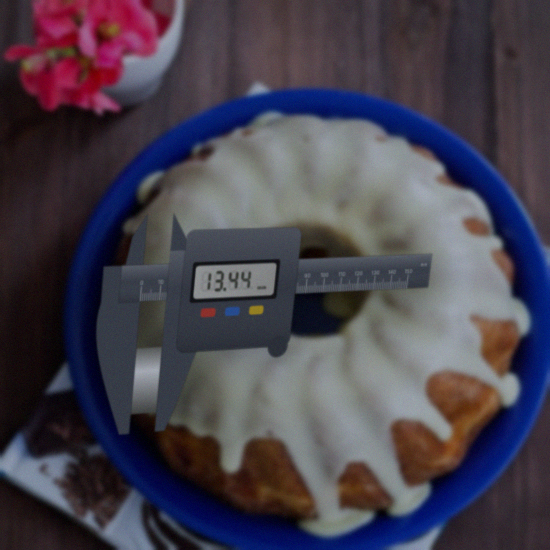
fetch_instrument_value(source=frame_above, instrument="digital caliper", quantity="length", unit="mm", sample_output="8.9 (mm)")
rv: 13.44 (mm)
